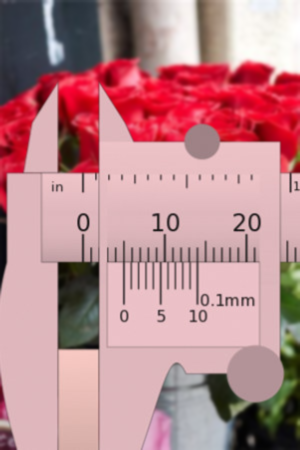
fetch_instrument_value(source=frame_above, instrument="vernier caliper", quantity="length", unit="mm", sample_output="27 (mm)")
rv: 5.0 (mm)
